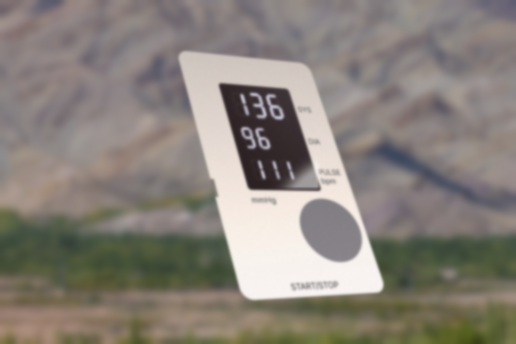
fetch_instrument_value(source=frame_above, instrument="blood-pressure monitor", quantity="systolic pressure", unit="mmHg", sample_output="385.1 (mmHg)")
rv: 136 (mmHg)
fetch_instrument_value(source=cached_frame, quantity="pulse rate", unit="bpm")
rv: 111 (bpm)
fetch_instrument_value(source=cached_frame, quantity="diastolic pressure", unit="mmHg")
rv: 96 (mmHg)
